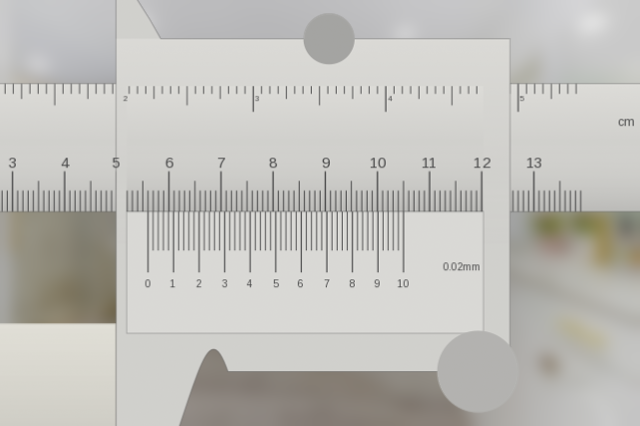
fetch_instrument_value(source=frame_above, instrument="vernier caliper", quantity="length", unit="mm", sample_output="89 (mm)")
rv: 56.0 (mm)
